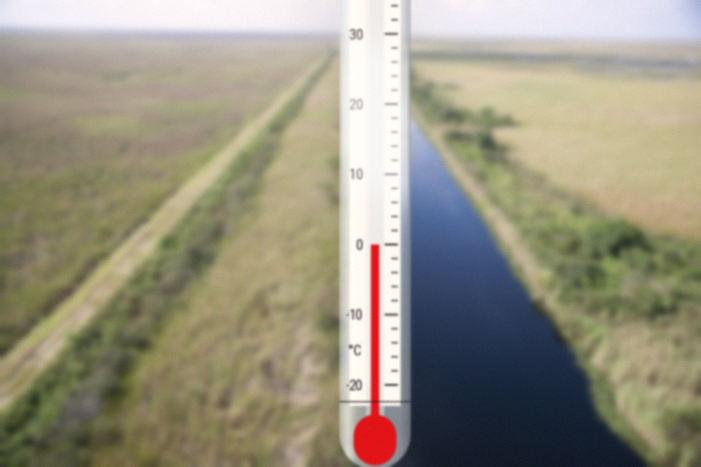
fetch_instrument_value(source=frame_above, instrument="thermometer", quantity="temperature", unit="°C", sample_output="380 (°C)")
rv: 0 (°C)
